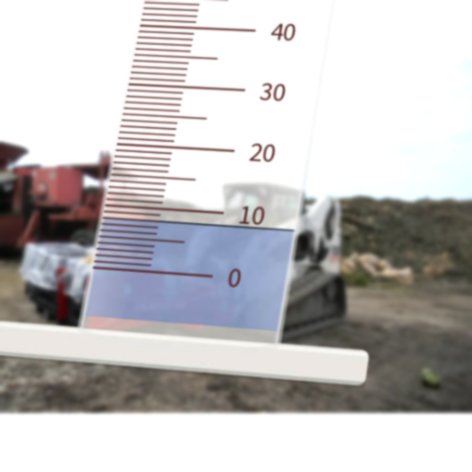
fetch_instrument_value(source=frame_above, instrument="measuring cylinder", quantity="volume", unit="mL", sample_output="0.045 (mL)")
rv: 8 (mL)
